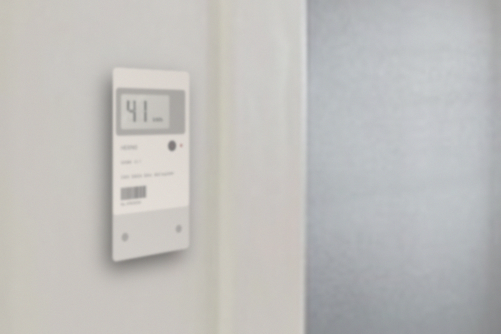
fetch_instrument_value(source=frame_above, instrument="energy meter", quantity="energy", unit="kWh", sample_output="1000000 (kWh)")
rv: 41 (kWh)
